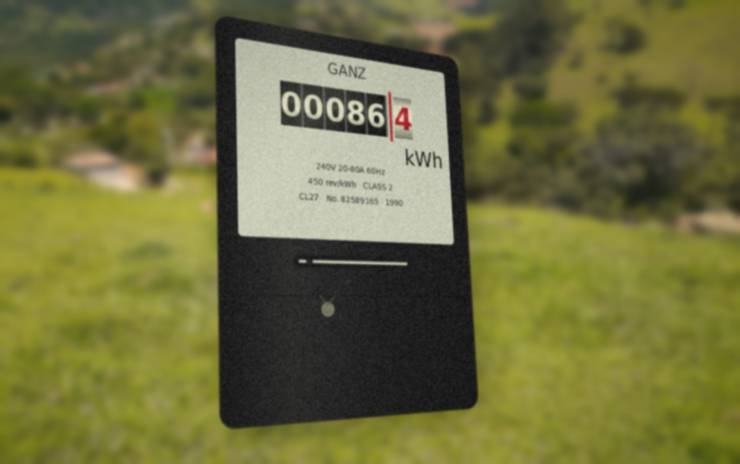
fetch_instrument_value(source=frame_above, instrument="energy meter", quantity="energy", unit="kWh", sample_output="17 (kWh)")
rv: 86.4 (kWh)
